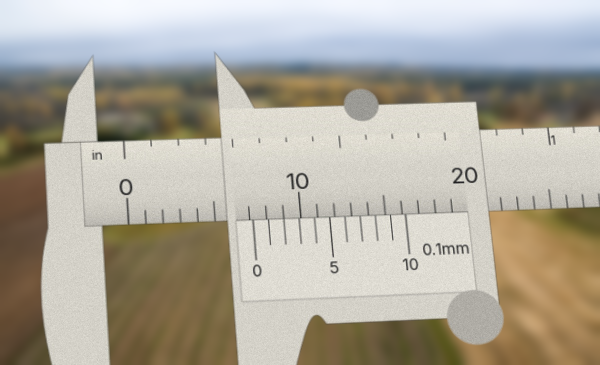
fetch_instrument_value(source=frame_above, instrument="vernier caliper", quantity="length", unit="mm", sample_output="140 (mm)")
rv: 7.2 (mm)
